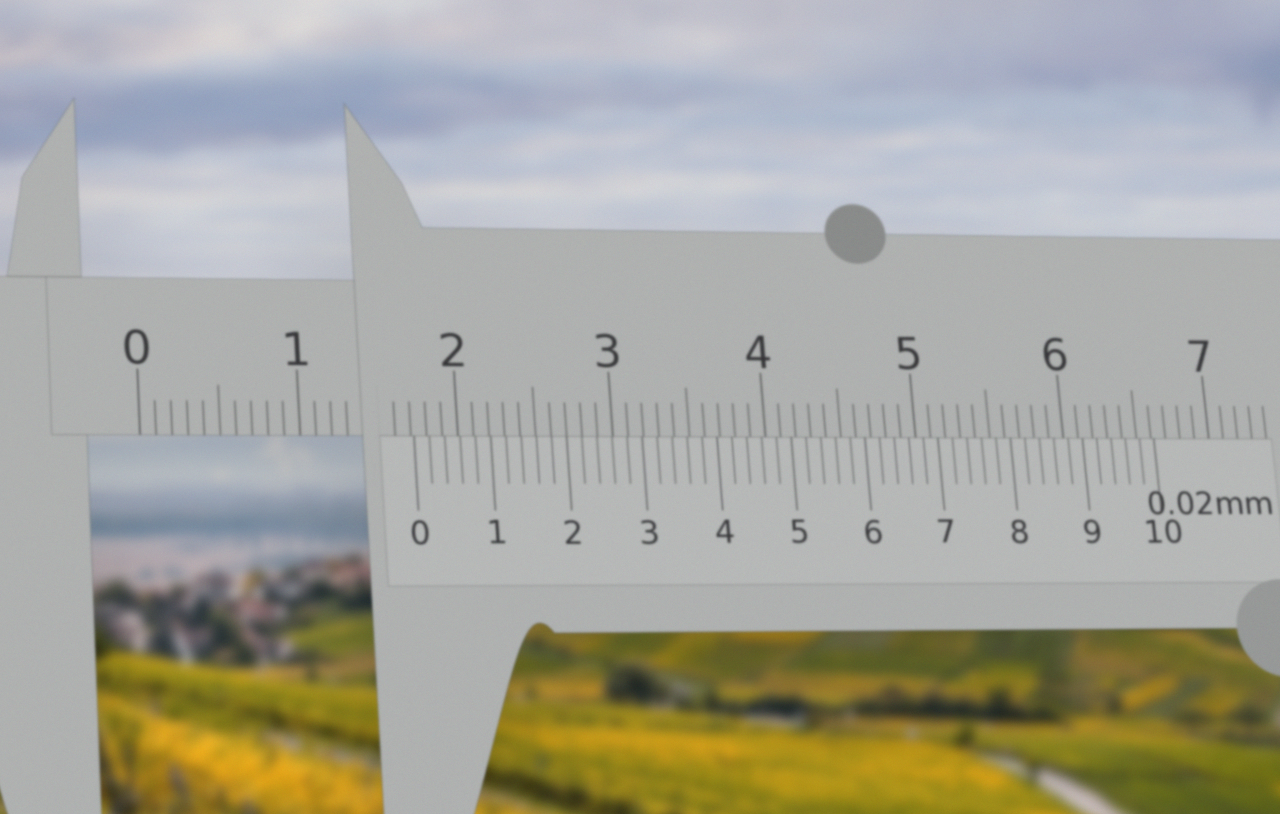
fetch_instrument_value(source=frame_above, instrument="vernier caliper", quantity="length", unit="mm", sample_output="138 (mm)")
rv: 17.2 (mm)
